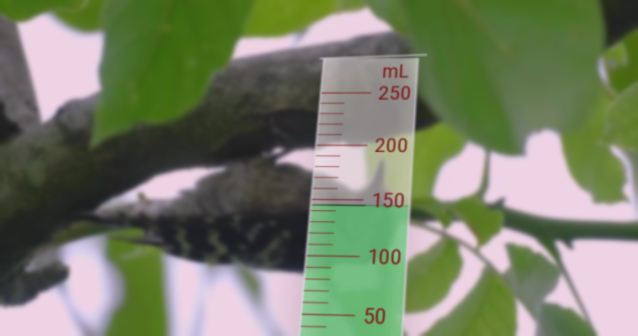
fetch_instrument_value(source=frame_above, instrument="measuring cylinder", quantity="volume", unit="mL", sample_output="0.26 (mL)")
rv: 145 (mL)
